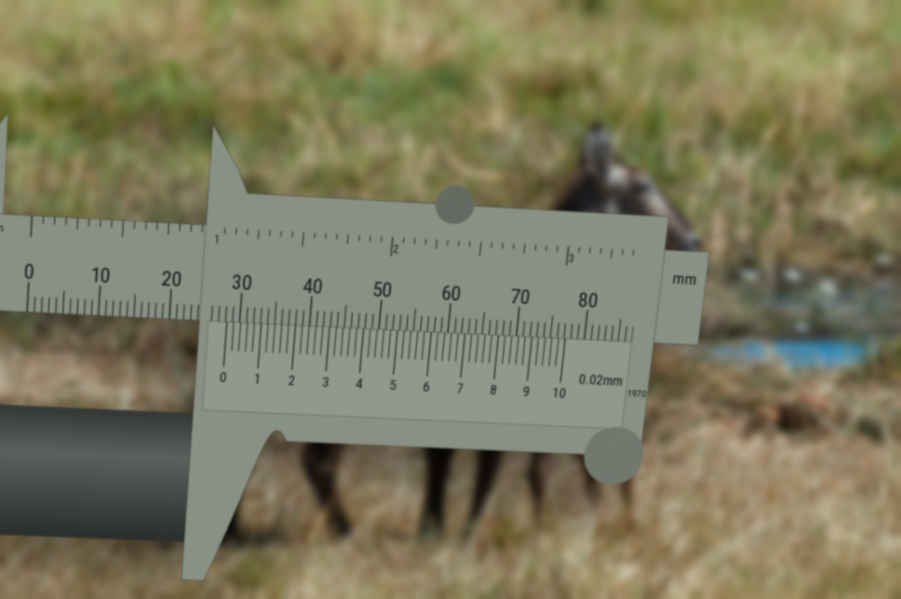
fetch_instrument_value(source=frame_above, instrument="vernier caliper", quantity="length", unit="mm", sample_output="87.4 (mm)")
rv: 28.2 (mm)
